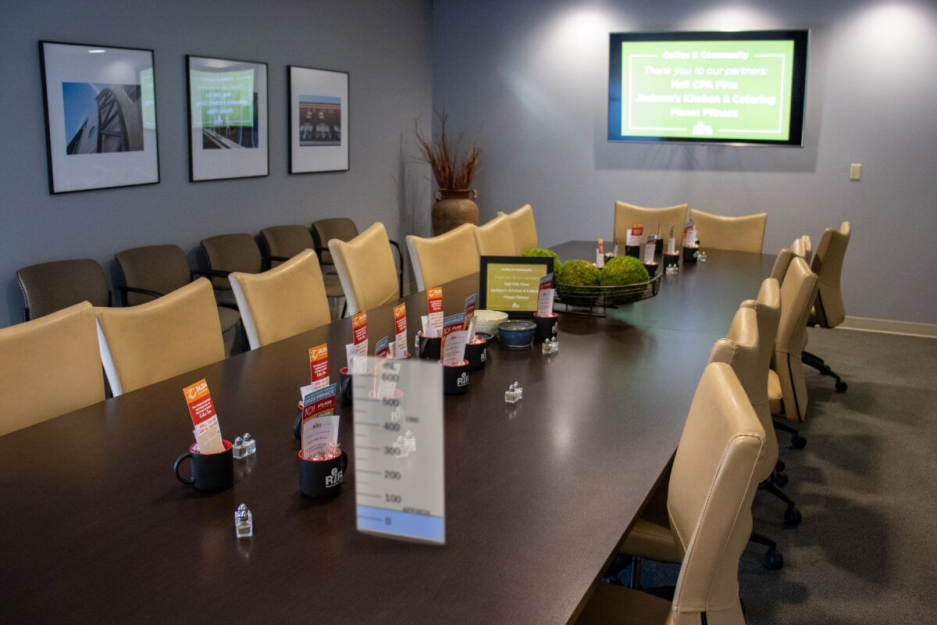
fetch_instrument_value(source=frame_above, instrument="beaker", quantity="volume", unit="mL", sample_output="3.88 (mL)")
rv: 50 (mL)
